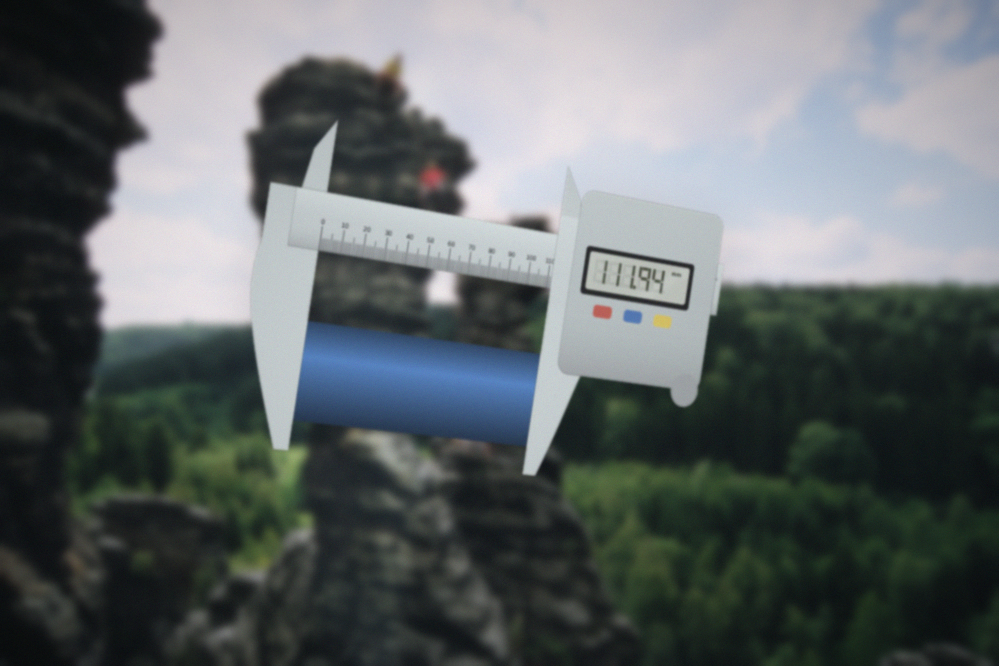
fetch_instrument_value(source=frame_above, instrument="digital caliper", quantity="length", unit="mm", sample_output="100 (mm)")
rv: 111.94 (mm)
